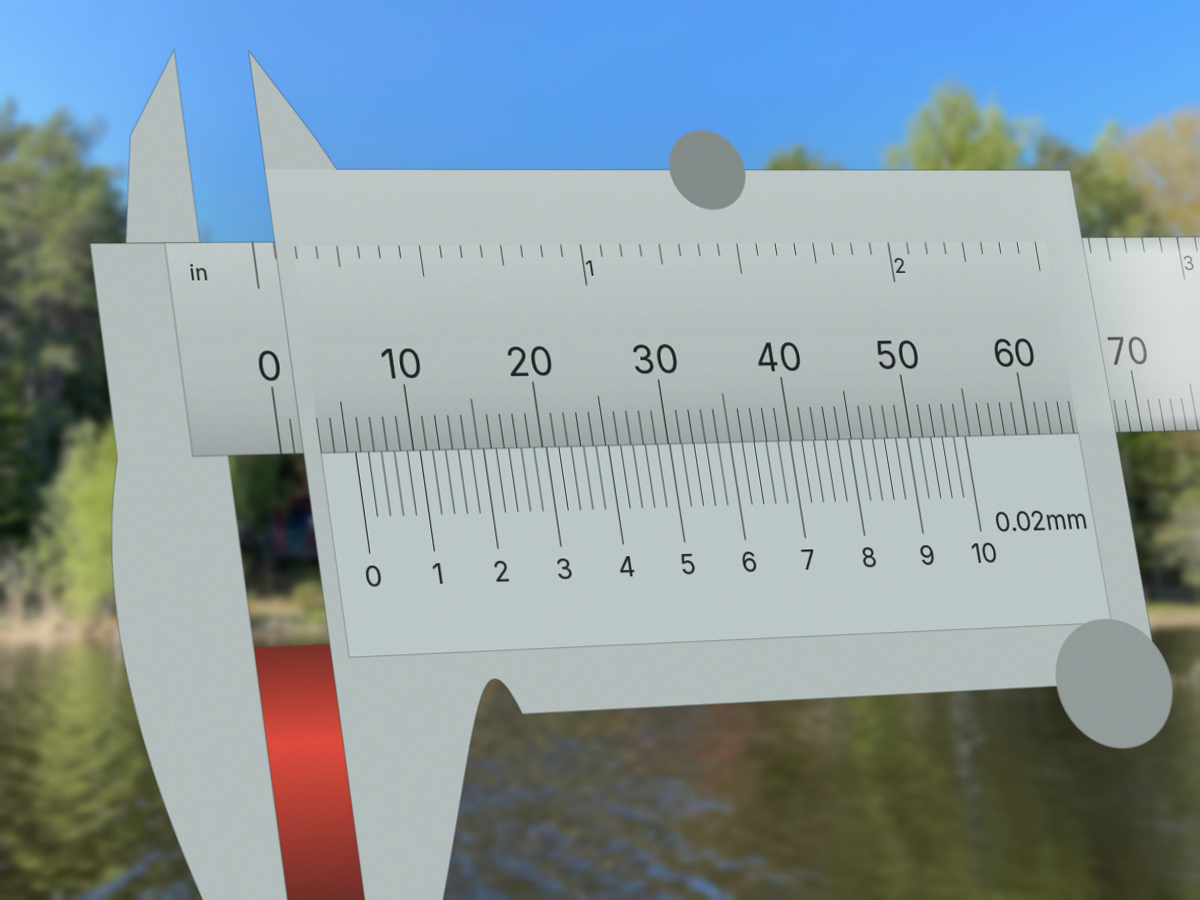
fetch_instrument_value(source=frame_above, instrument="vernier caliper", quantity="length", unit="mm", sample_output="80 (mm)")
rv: 5.6 (mm)
